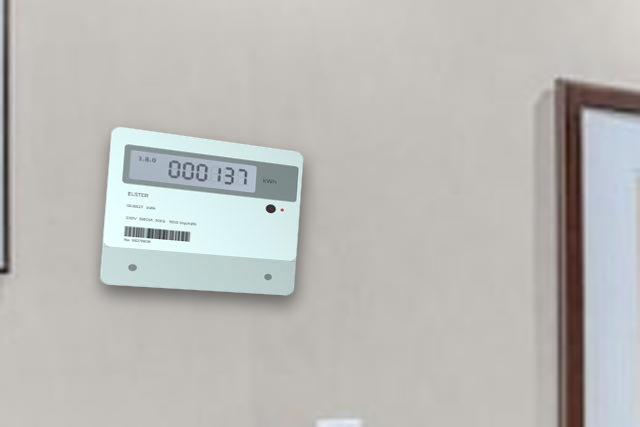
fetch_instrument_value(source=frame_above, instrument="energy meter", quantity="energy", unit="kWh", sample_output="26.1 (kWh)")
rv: 137 (kWh)
